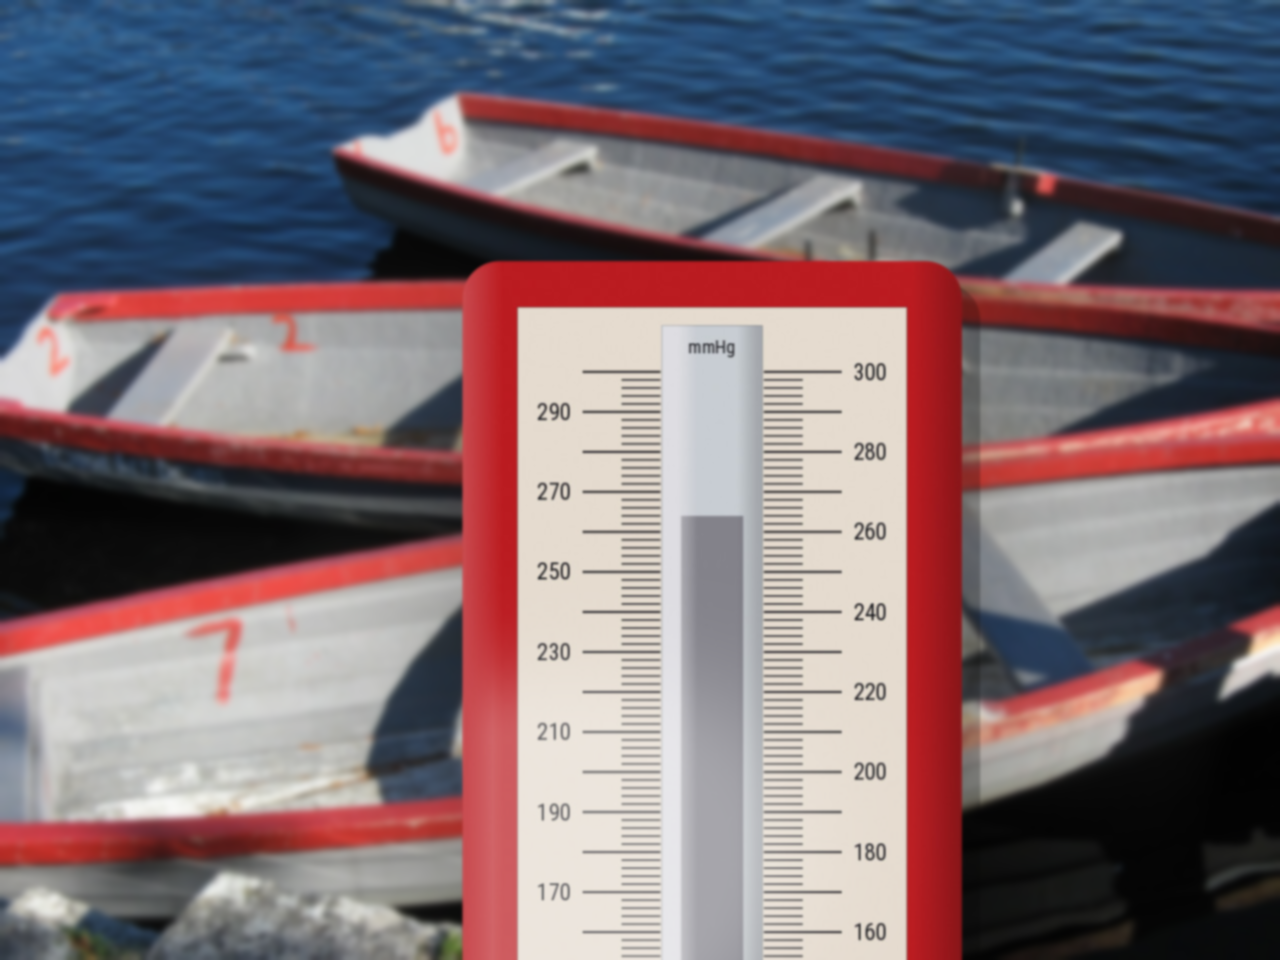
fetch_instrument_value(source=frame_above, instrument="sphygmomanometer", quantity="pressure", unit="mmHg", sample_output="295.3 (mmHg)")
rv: 264 (mmHg)
